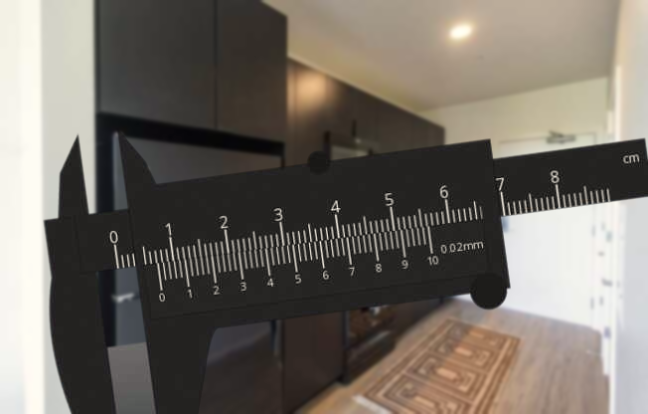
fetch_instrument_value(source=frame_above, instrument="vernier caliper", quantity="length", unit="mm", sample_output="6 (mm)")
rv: 7.2 (mm)
